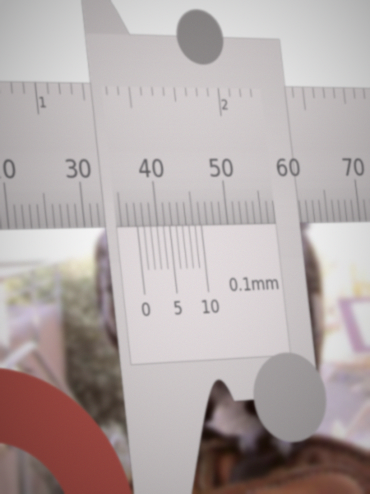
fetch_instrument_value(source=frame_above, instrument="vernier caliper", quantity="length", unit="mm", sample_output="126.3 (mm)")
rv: 37.2 (mm)
